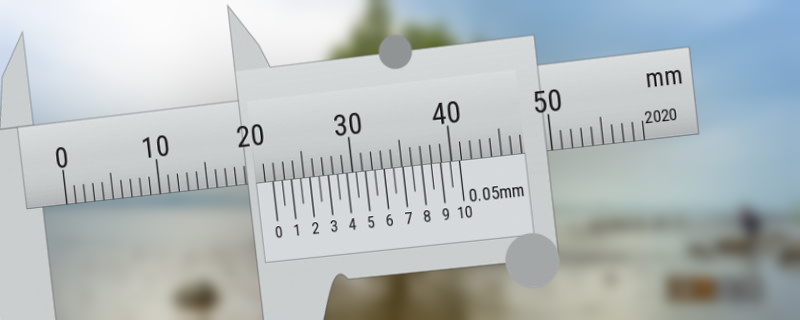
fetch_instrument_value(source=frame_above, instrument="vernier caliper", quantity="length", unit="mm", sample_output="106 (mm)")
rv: 21.8 (mm)
